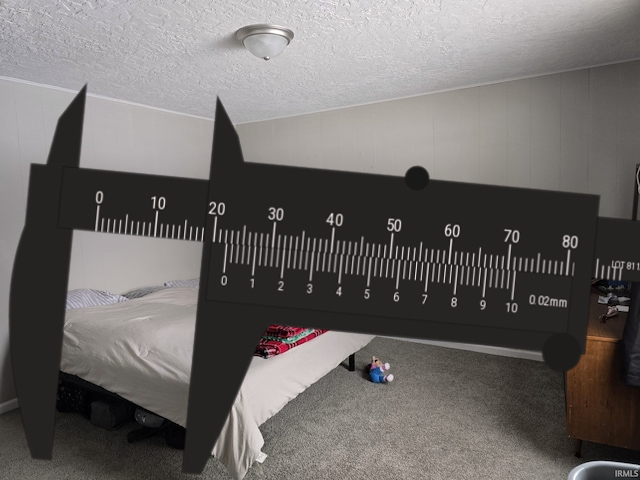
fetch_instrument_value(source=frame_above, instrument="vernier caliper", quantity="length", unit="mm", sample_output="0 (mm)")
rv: 22.2 (mm)
